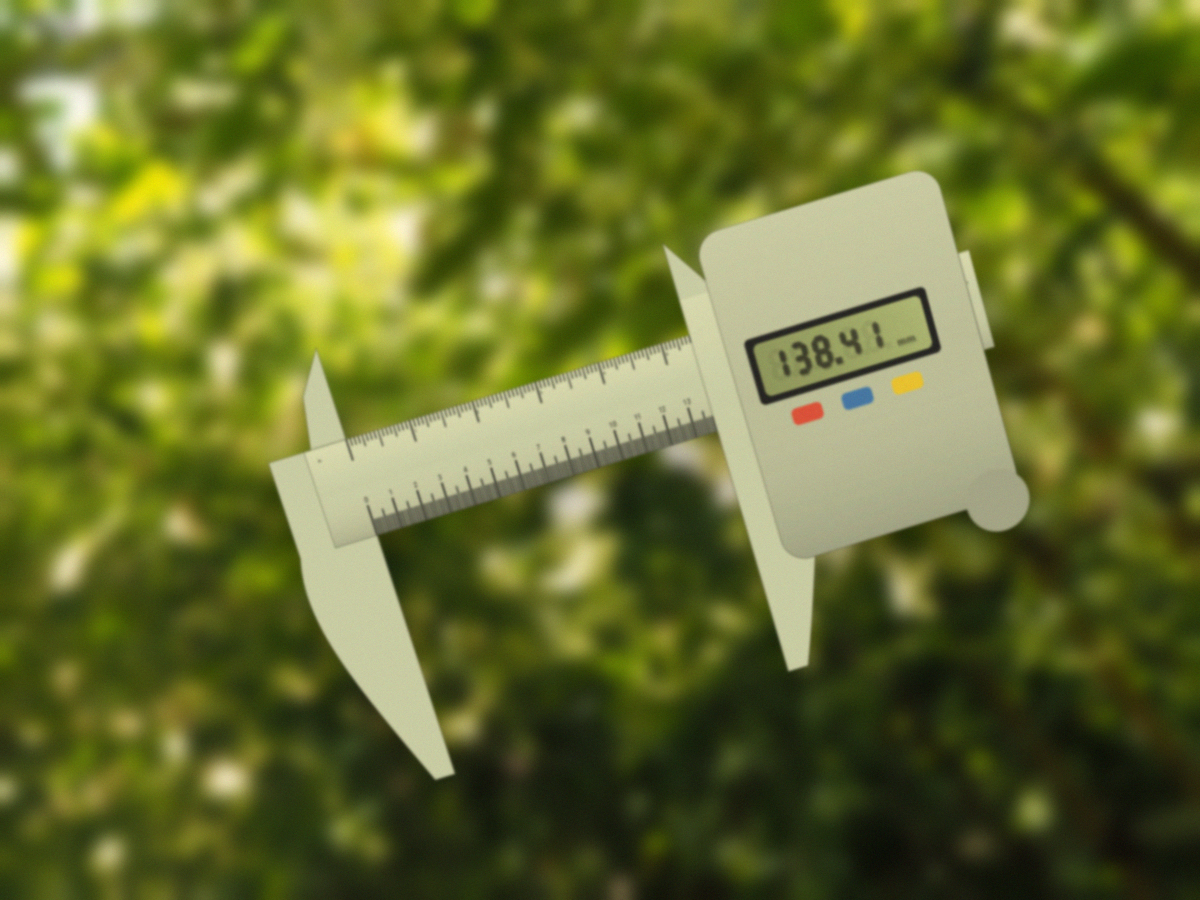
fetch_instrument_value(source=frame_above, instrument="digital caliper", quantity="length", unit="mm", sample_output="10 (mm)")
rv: 138.41 (mm)
